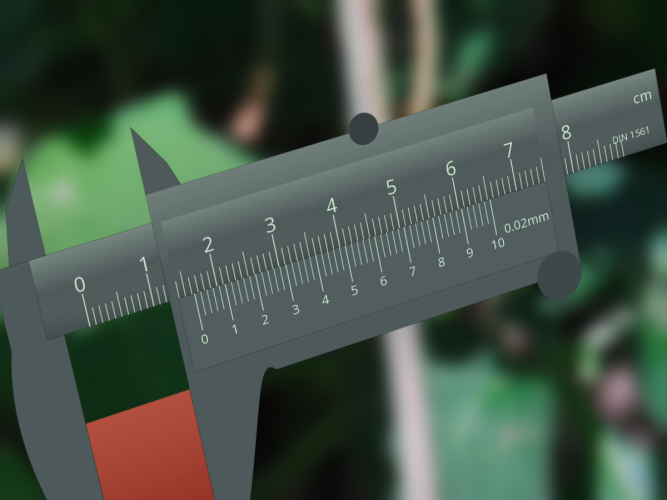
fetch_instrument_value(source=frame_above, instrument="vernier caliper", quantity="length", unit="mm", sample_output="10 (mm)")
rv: 16.4 (mm)
